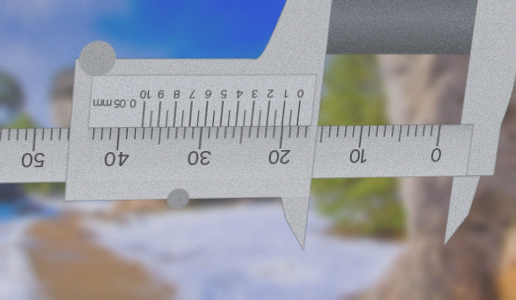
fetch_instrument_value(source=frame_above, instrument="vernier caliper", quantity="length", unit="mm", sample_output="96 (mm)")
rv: 18.2 (mm)
